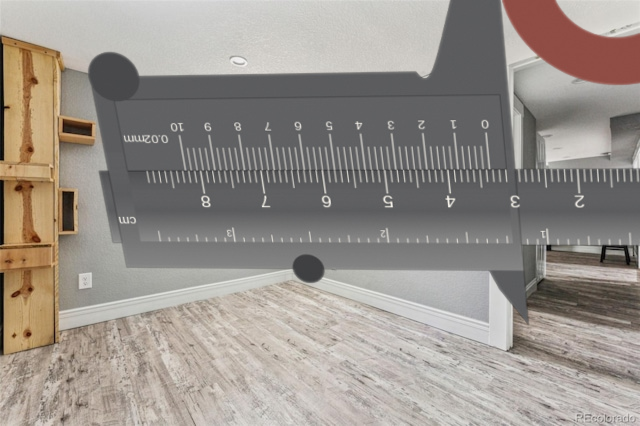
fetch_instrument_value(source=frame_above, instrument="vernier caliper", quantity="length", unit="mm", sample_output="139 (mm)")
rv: 33.5 (mm)
